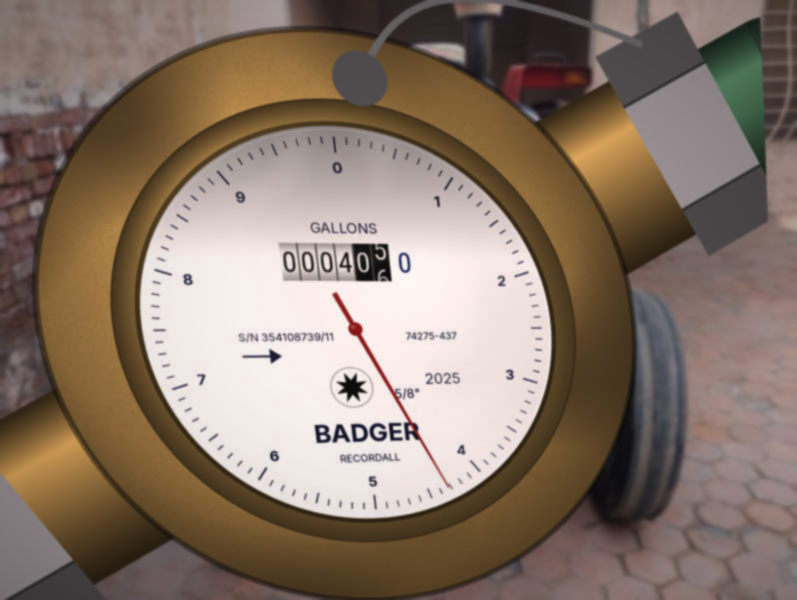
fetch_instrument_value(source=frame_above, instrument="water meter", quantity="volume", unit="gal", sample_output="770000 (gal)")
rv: 4054.3 (gal)
